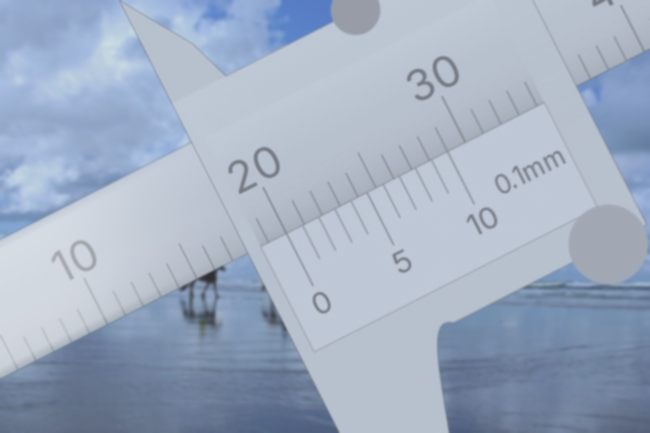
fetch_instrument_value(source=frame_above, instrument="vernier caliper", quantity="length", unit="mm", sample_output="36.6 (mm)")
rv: 20.0 (mm)
